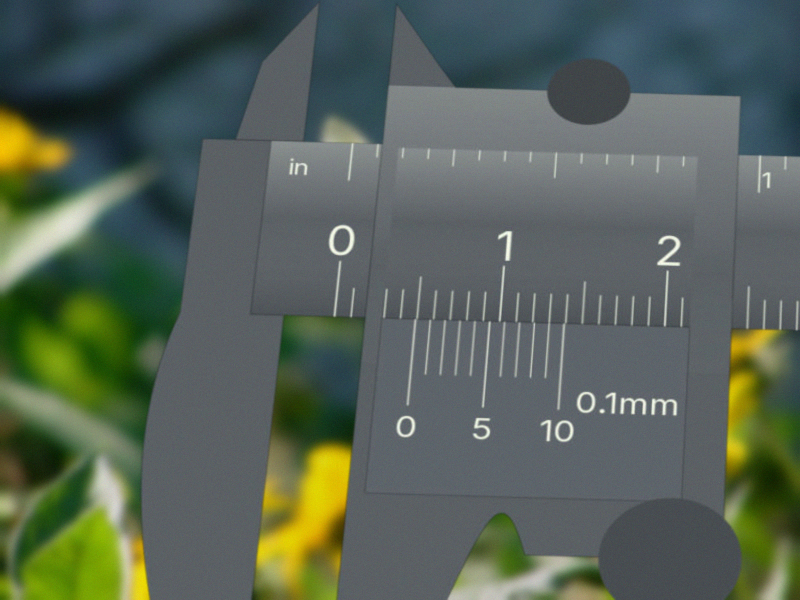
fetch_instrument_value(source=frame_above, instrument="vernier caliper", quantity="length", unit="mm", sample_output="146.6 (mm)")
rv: 4.9 (mm)
